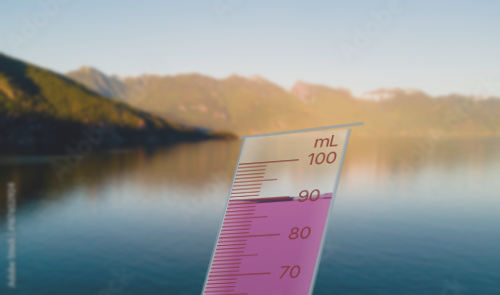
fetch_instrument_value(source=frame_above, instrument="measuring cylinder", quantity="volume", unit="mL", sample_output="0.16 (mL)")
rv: 89 (mL)
